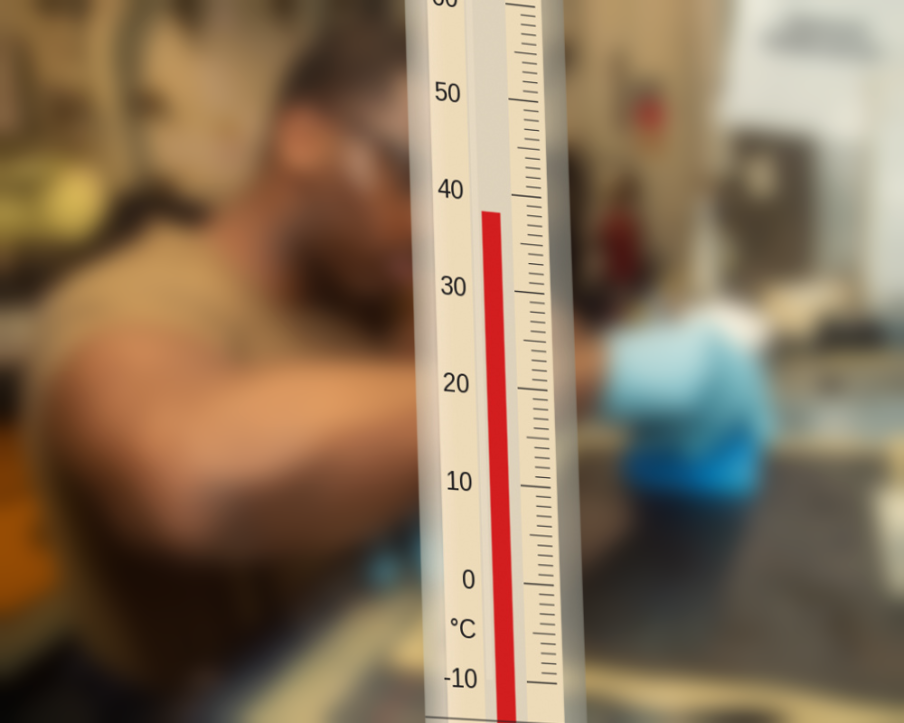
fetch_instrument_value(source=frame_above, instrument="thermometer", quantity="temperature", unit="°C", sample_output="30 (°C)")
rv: 38 (°C)
